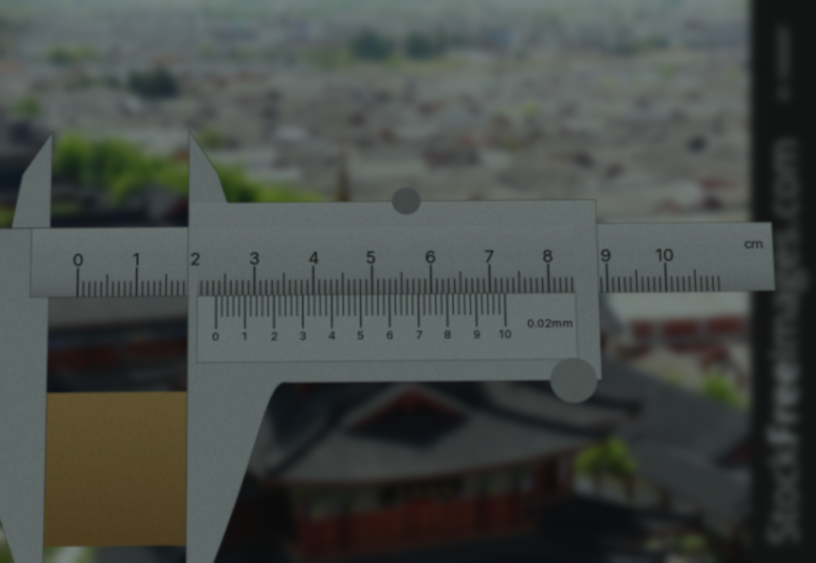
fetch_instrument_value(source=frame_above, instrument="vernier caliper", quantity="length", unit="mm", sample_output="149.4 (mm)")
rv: 23.5 (mm)
